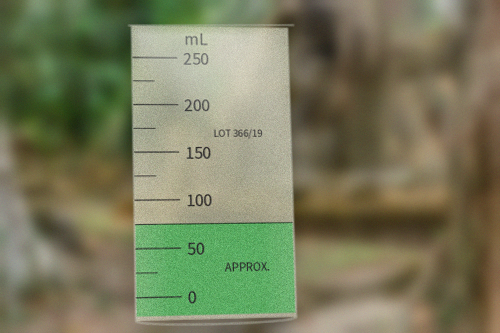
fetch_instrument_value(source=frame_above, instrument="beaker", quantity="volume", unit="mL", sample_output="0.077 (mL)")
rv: 75 (mL)
